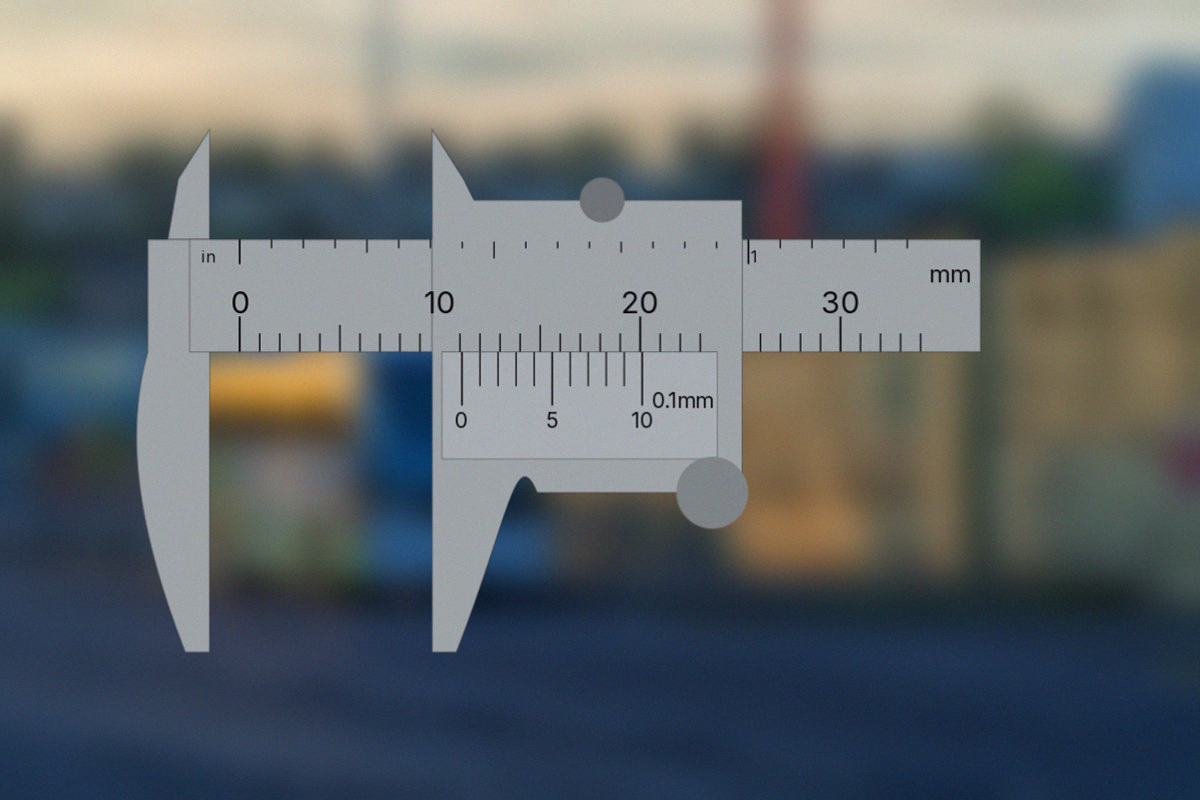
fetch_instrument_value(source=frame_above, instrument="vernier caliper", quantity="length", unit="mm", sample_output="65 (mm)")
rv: 11.1 (mm)
